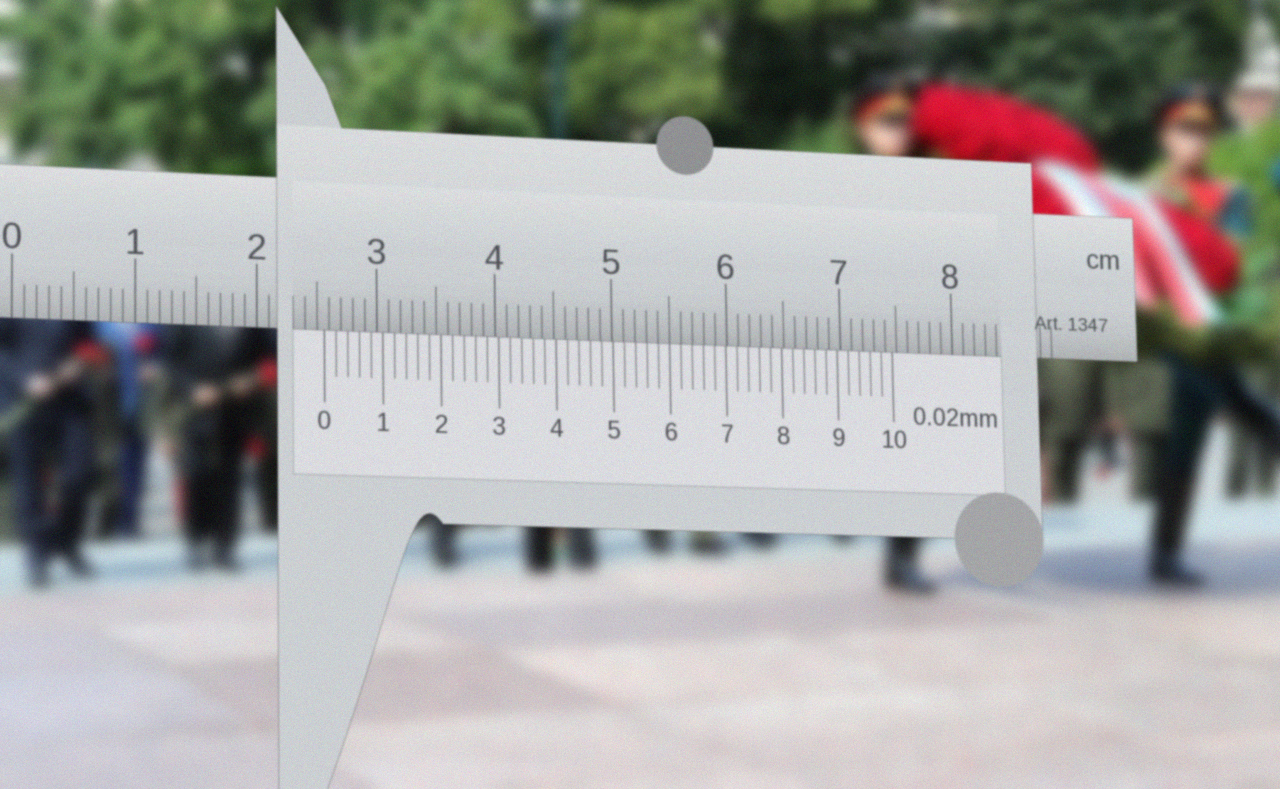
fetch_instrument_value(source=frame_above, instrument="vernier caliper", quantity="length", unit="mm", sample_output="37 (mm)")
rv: 25.6 (mm)
